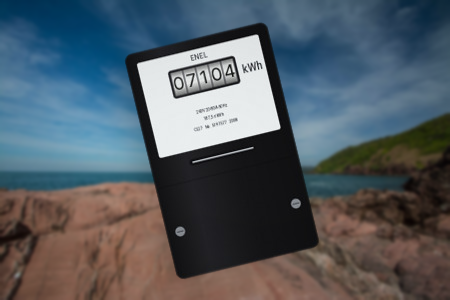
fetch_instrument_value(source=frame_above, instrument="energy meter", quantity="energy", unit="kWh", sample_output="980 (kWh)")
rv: 7104 (kWh)
